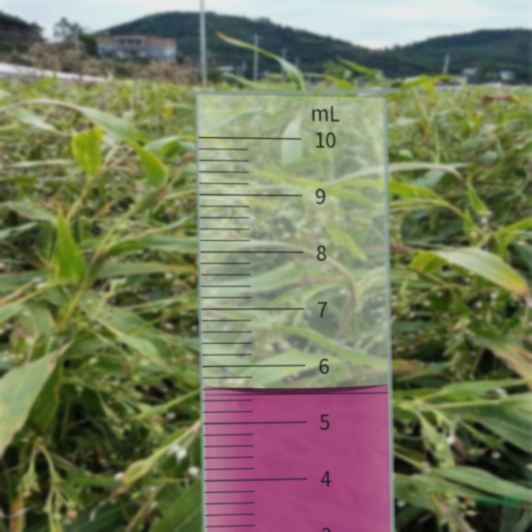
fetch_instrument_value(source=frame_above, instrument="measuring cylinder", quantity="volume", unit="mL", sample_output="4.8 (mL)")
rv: 5.5 (mL)
